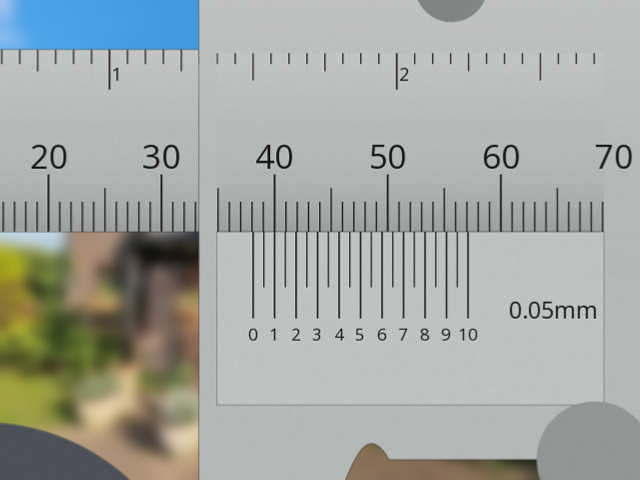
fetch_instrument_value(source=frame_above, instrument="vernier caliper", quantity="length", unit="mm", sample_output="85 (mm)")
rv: 38.1 (mm)
